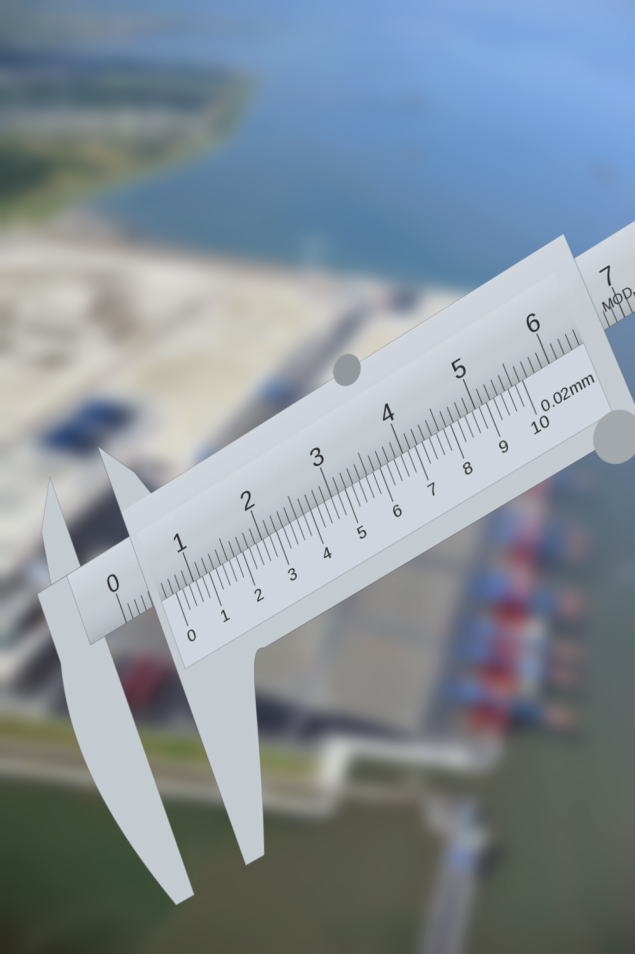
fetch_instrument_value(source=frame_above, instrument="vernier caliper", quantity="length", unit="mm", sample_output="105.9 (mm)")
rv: 7.4 (mm)
